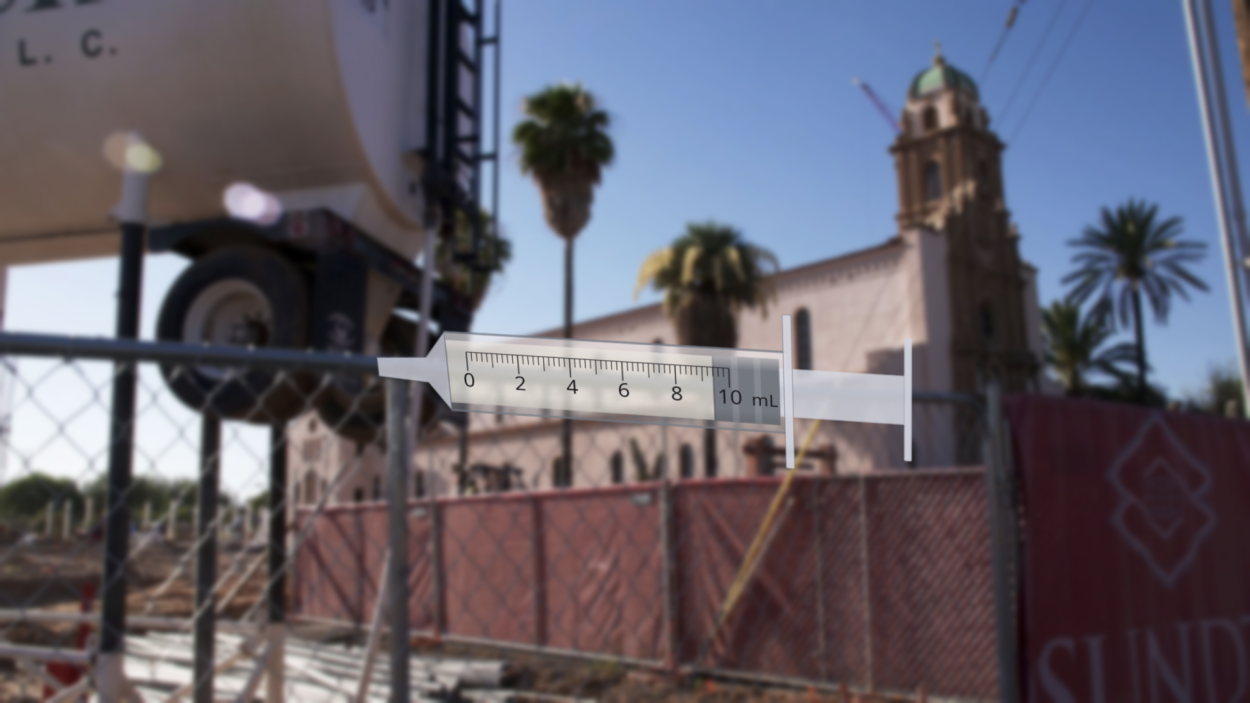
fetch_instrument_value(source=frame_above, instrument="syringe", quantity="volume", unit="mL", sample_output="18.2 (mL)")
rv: 9.4 (mL)
